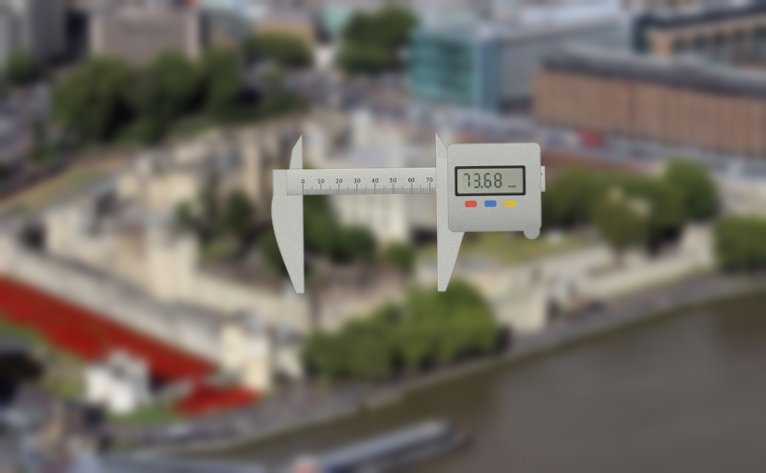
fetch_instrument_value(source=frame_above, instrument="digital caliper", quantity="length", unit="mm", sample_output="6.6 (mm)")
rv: 73.68 (mm)
